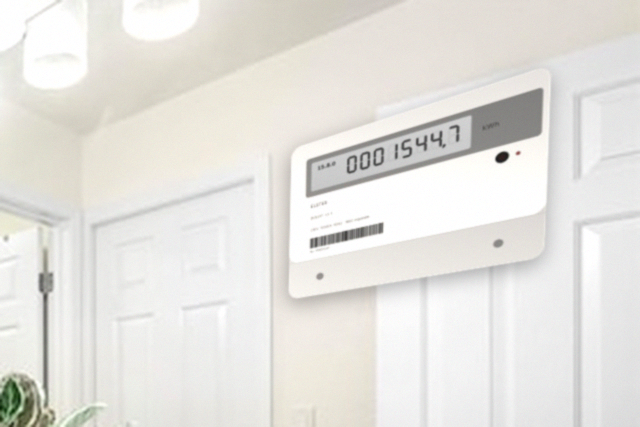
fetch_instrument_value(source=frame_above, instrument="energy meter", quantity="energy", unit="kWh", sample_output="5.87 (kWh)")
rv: 1544.7 (kWh)
